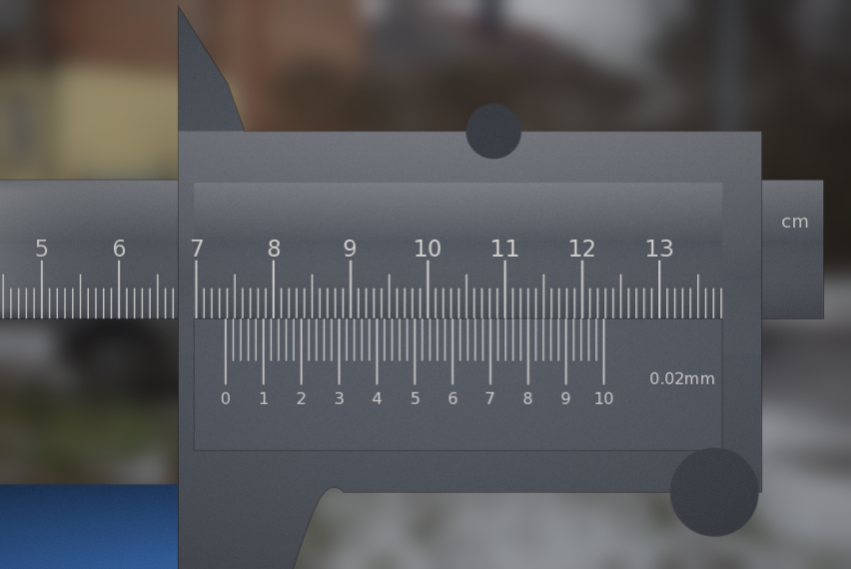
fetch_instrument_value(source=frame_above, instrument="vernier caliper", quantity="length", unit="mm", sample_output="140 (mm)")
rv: 73.8 (mm)
